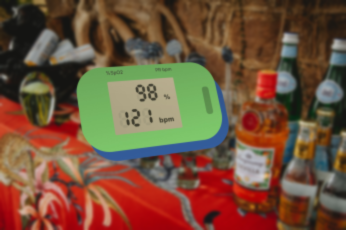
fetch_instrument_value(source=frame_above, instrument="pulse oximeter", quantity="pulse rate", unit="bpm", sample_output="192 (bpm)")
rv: 121 (bpm)
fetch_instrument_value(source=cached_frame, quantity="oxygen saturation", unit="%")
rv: 98 (%)
